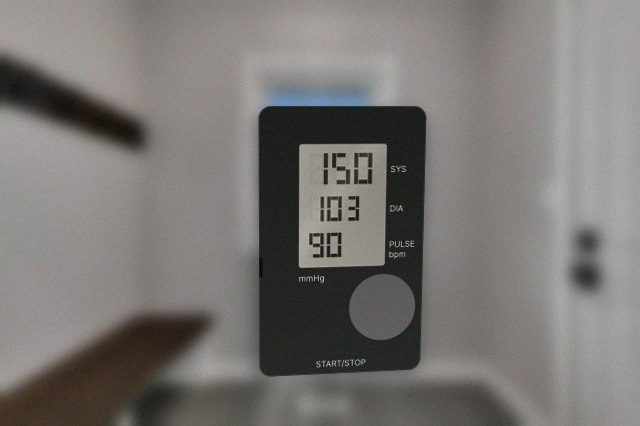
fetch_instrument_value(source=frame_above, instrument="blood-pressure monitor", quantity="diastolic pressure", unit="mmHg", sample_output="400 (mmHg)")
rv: 103 (mmHg)
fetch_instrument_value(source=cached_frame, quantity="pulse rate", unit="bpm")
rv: 90 (bpm)
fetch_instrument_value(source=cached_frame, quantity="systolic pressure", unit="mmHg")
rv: 150 (mmHg)
